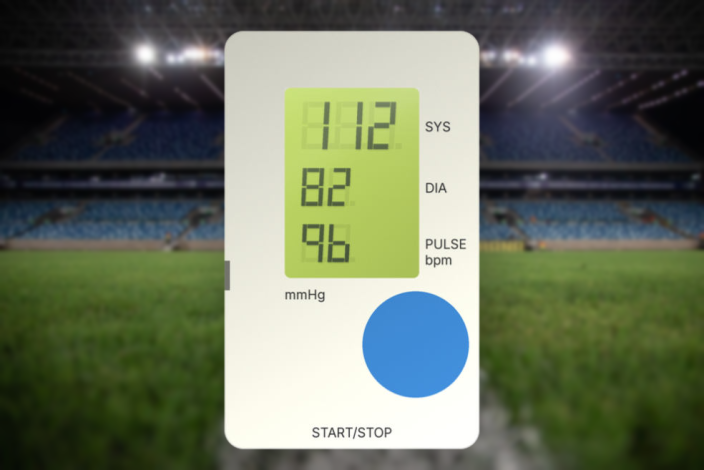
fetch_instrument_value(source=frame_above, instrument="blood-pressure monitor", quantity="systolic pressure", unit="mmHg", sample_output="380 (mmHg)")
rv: 112 (mmHg)
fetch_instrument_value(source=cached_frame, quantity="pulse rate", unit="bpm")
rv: 96 (bpm)
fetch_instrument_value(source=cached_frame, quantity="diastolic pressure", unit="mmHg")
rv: 82 (mmHg)
